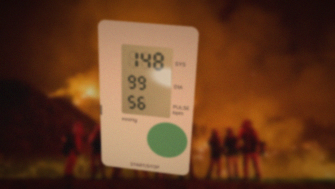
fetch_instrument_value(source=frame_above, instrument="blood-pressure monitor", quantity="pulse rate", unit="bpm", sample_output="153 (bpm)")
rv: 56 (bpm)
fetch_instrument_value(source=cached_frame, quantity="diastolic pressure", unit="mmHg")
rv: 99 (mmHg)
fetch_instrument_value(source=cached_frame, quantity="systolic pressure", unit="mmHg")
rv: 148 (mmHg)
